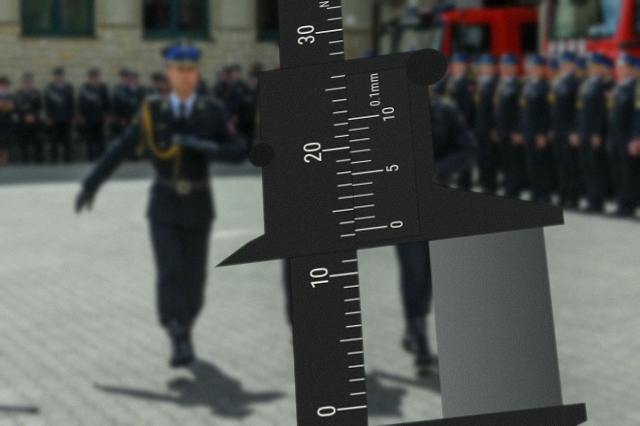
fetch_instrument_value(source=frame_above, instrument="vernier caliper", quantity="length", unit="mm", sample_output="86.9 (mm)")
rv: 13.3 (mm)
